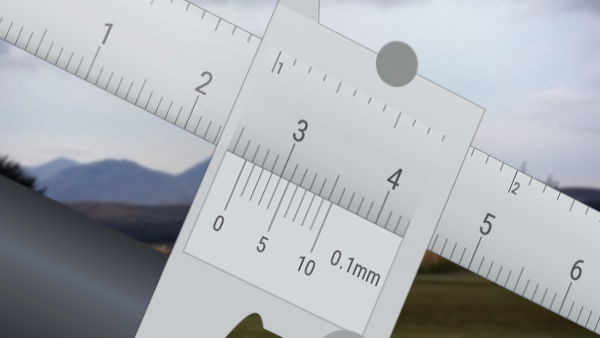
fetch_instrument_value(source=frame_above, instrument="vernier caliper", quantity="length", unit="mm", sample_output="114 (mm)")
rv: 26.4 (mm)
